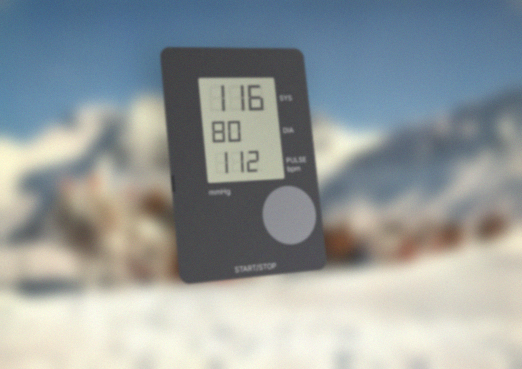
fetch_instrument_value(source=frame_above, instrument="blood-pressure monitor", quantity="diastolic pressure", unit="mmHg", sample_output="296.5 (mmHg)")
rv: 80 (mmHg)
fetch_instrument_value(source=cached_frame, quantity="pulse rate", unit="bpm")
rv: 112 (bpm)
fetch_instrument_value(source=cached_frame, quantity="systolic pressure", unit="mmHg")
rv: 116 (mmHg)
